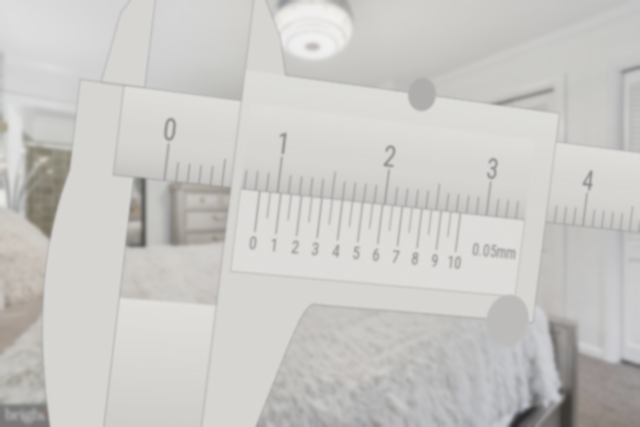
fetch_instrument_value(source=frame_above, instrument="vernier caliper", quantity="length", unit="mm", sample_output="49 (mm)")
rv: 8.4 (mm)
